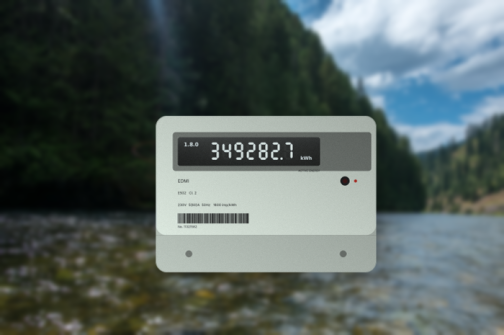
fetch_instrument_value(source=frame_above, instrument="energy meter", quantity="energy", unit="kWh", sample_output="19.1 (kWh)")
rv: 349282.7 (kWh)
